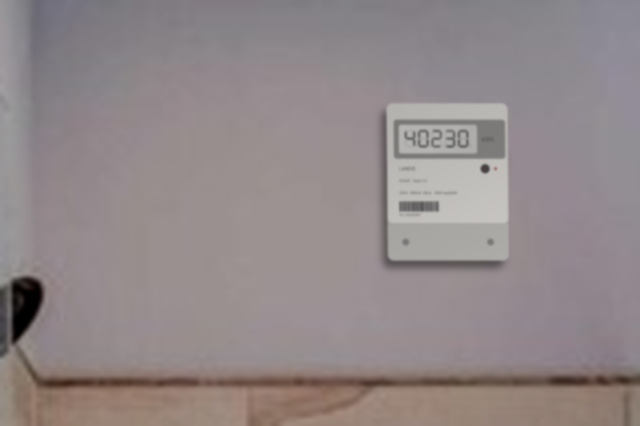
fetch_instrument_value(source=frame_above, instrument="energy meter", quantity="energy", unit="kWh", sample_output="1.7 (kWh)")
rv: 40230 (kWh)
